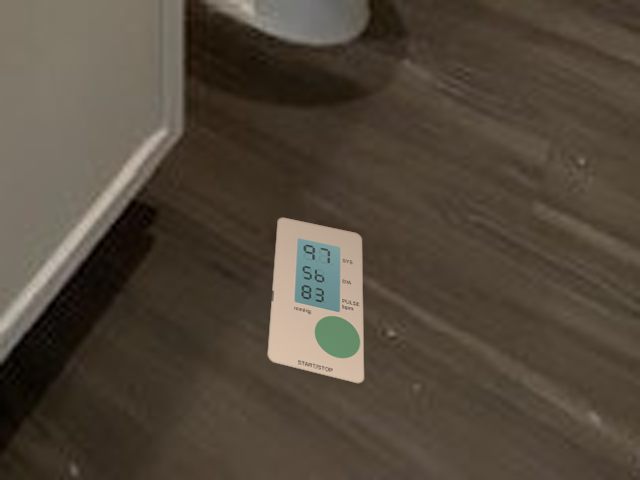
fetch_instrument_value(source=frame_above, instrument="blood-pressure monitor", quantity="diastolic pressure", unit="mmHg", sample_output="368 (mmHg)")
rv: 56 (mmHg)
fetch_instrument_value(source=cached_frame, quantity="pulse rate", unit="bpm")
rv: 83 (bpm)
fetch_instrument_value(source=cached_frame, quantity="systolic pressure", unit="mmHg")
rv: 97 (mmHg)
